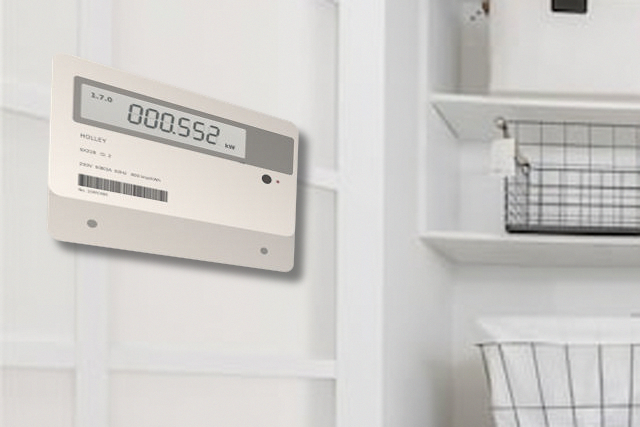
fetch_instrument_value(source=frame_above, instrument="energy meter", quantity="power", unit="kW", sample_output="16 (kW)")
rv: 0.552 (kW)
